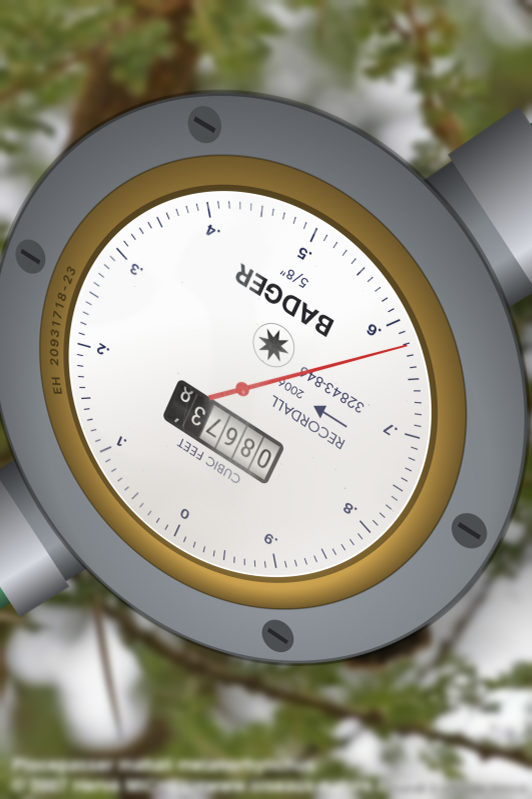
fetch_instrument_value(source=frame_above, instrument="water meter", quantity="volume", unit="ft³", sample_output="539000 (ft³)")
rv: 86737.62 (ft³)
